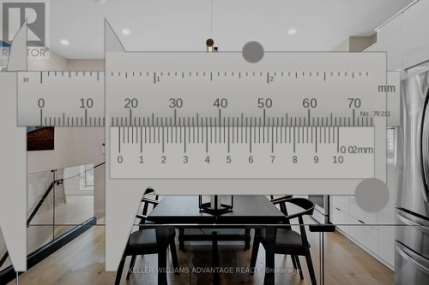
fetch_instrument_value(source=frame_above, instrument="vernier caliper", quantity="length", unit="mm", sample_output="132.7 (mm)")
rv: 17.5 (mm)
